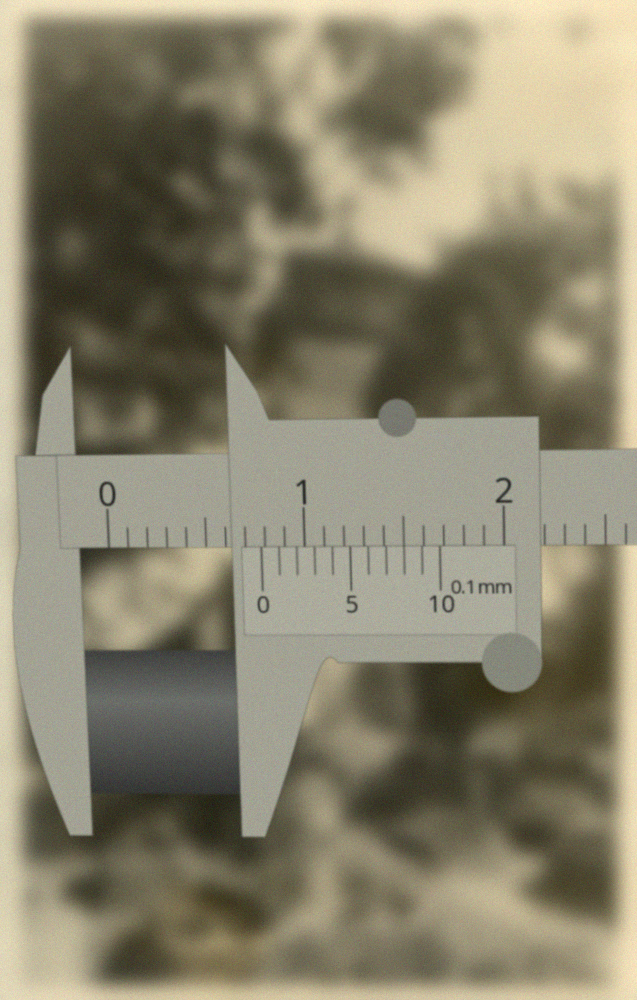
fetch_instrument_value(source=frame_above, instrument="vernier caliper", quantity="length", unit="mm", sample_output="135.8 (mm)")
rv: 7.8 (mm)
